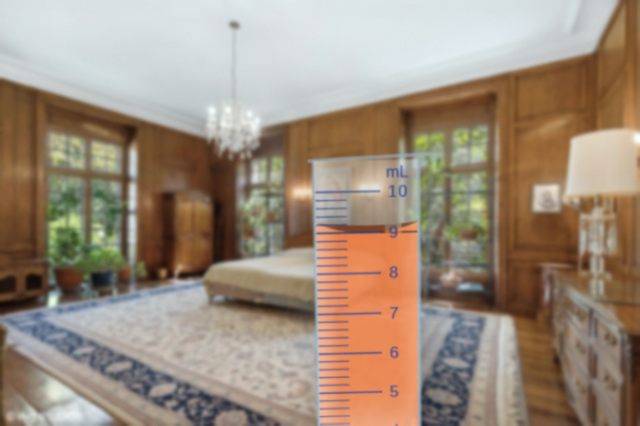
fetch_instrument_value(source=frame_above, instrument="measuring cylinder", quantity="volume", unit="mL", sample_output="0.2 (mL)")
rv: 9 (mL)
